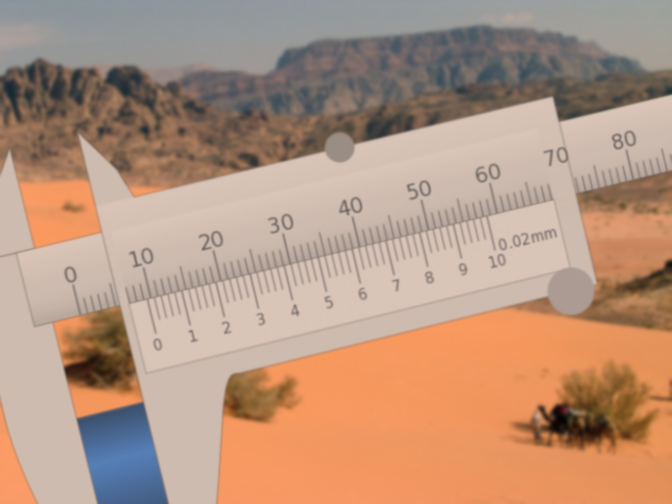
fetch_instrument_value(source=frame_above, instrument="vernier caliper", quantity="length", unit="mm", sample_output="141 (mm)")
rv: 9.5 (mm)
